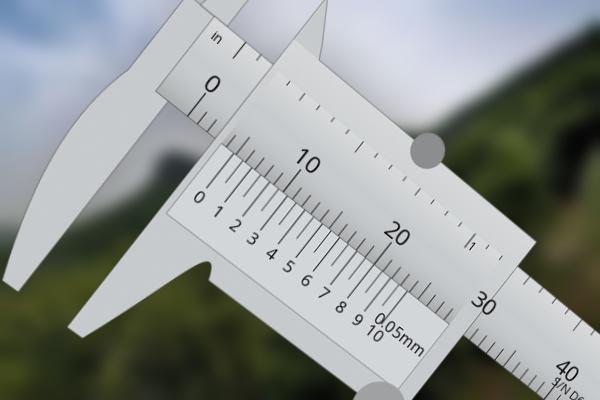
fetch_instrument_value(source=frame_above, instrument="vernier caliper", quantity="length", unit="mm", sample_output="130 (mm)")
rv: 4.8 (mm)
